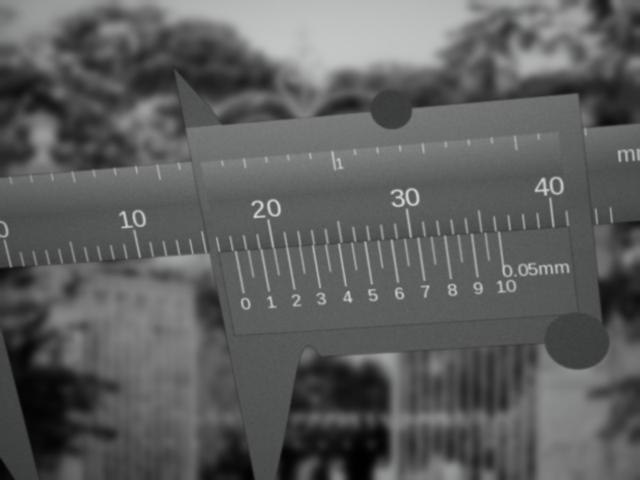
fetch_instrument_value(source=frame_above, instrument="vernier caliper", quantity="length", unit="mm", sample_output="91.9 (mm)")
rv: 17.2 (mm)
